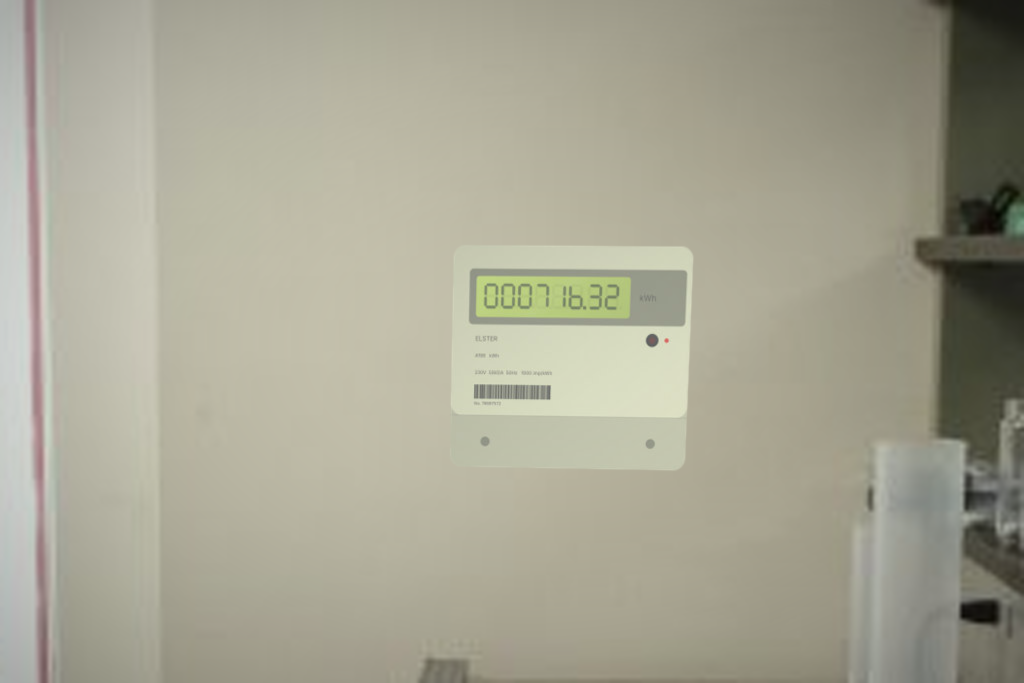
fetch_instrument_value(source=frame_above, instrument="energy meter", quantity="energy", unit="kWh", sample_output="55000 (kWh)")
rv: 716.32 (kWh)
